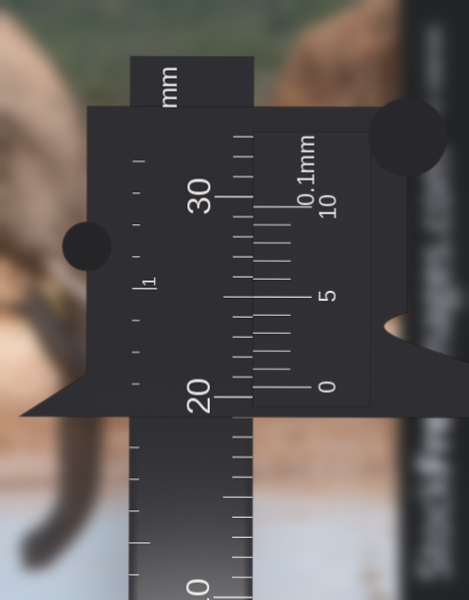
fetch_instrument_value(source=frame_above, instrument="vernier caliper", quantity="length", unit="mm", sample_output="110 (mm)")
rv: 20.5 (mm)
